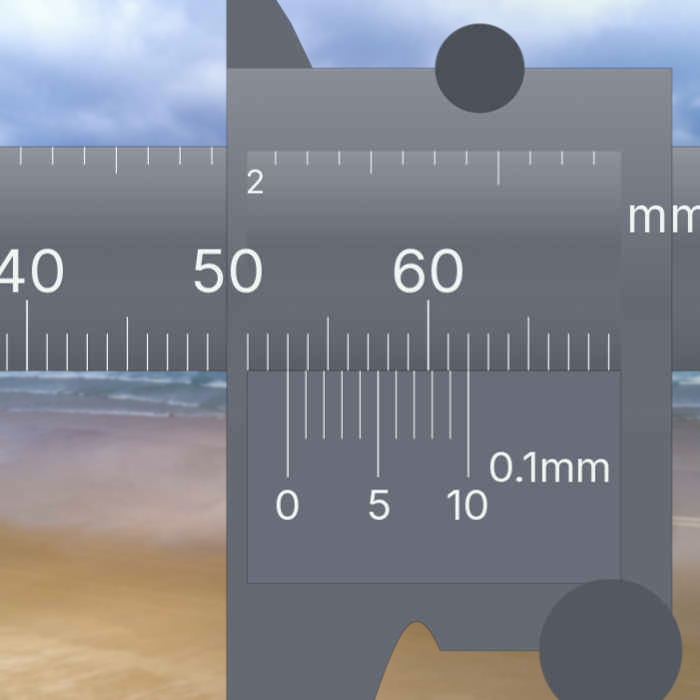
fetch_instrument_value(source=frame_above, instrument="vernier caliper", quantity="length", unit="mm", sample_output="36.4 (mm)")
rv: 53.0 (mm)
